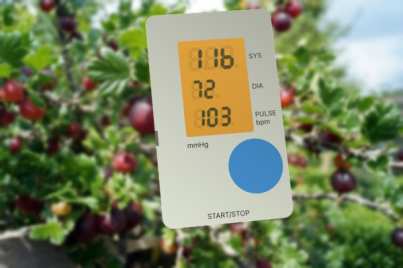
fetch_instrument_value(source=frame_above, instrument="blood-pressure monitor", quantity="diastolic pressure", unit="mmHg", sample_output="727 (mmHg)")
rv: 72 (mmHg)
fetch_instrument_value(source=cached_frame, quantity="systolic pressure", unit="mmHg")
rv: 116 (mmHg)
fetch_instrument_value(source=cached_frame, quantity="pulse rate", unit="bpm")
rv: 103 (bpm)
